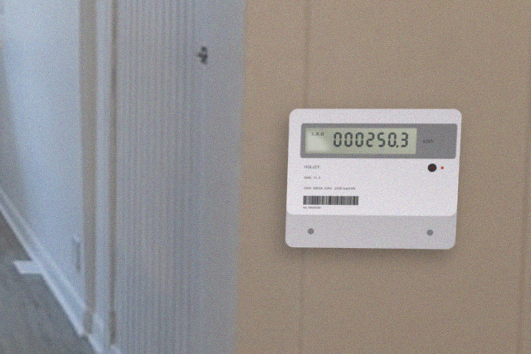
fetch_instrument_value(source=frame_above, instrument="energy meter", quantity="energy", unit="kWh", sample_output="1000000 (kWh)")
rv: 250.3 (kWh)
